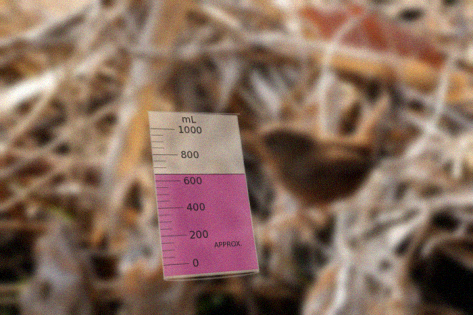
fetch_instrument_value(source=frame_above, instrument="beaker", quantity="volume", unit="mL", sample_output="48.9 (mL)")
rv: 650 (mL)
